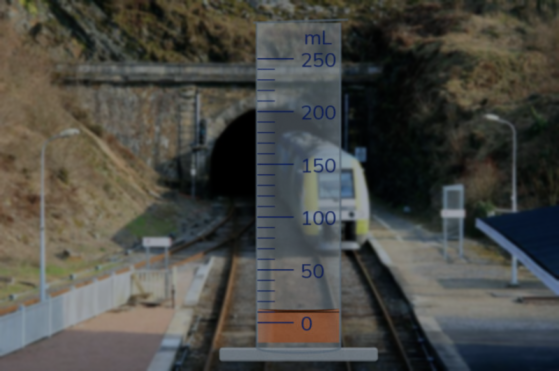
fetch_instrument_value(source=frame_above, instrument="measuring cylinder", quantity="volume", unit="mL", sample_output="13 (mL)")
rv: 10 (mL)
